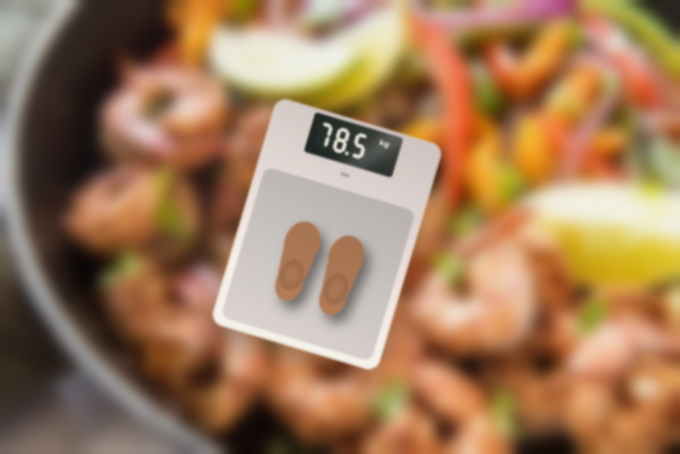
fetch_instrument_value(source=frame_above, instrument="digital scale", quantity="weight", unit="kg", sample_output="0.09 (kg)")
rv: 78.5 (kg)
